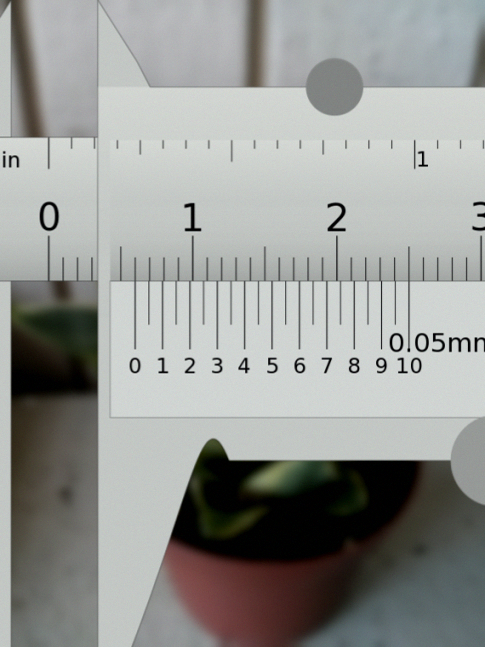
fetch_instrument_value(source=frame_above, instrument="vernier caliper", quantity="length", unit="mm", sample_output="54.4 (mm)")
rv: 6.0 (mm)
